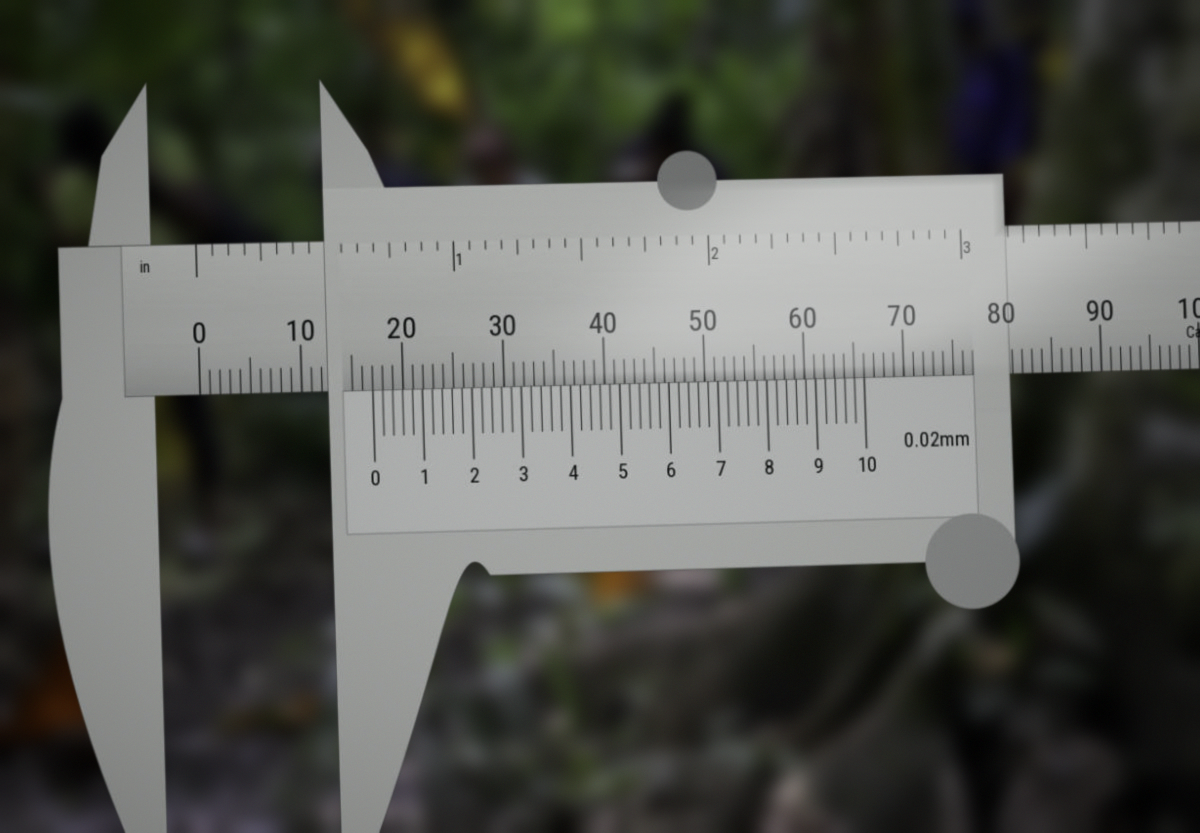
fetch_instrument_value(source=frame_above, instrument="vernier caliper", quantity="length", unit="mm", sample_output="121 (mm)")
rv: 17.0 (mm)
